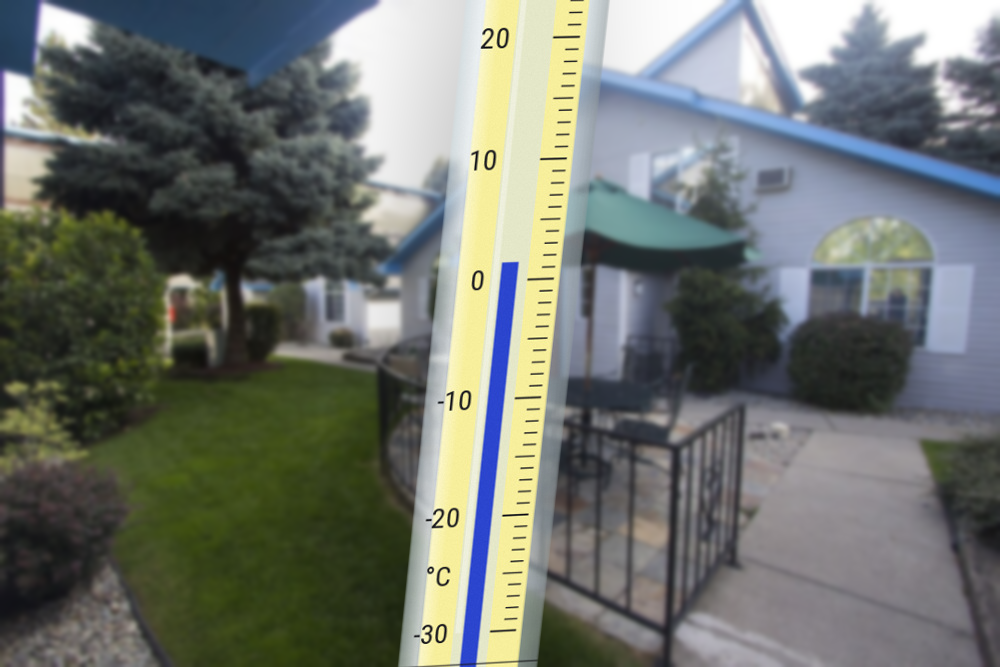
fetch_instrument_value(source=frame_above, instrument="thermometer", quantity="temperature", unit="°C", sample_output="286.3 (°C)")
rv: 1.5 (°C)
